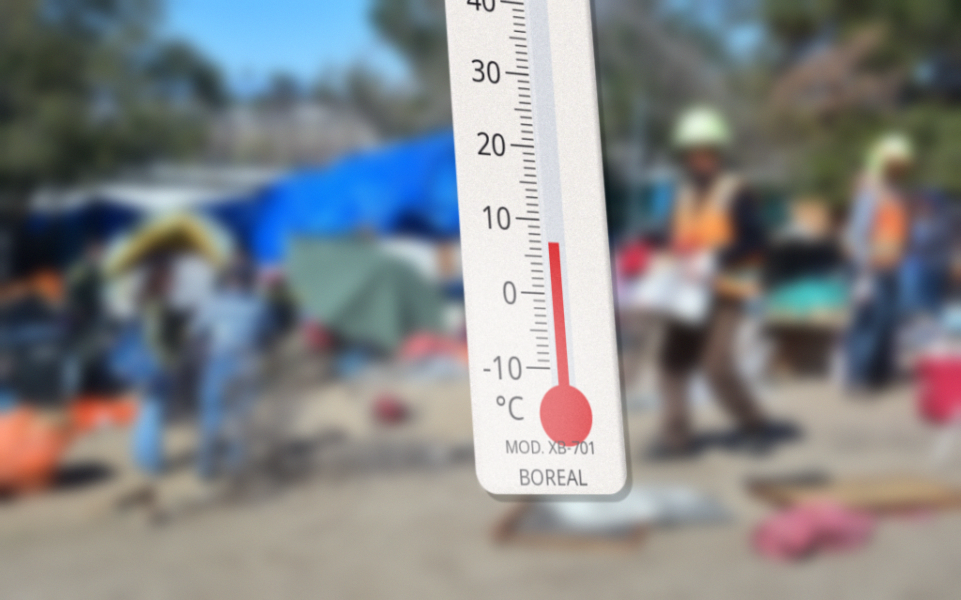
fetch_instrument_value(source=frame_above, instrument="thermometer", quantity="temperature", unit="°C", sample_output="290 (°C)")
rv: 7 (°C)
